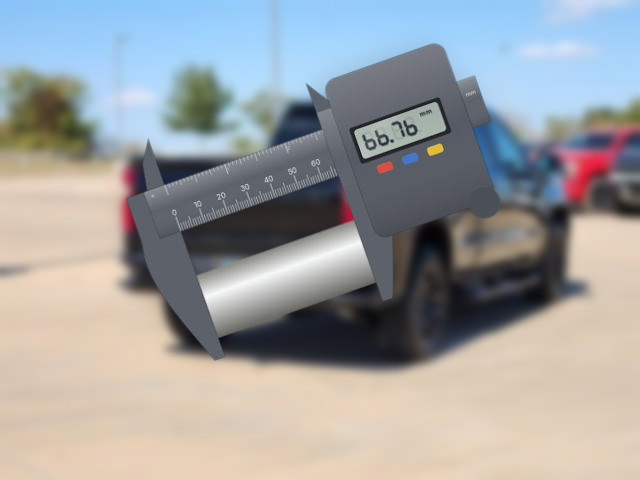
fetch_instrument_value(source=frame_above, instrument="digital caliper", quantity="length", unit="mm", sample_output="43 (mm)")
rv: 66.76 (mm)
